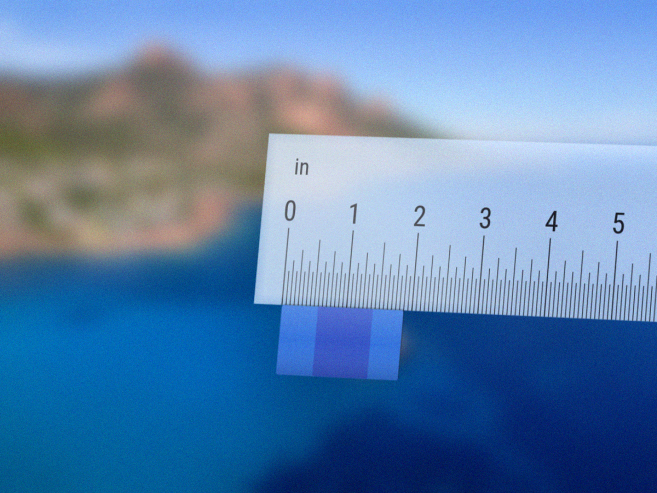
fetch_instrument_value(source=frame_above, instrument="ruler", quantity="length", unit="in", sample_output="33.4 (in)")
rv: 1.875 (in)
